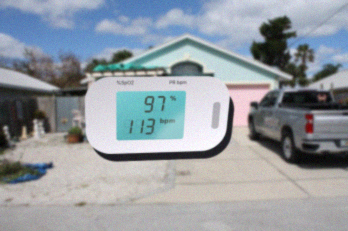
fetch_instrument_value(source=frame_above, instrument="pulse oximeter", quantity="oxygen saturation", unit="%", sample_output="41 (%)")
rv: 97 (%)
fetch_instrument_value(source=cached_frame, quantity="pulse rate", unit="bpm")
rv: 113 (bpm)
